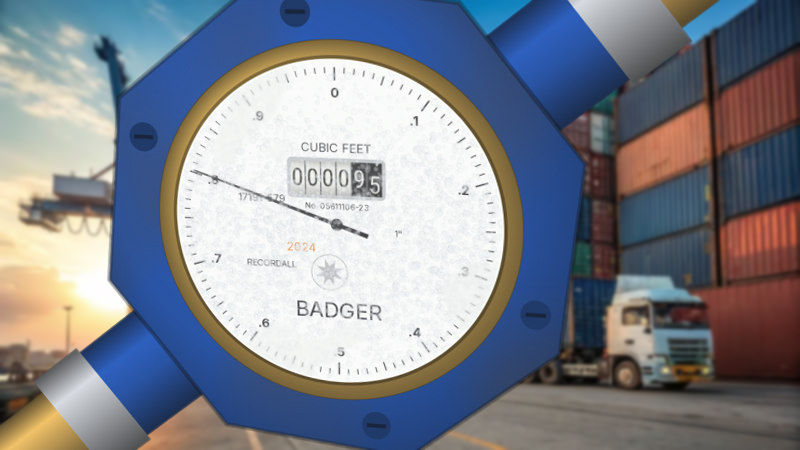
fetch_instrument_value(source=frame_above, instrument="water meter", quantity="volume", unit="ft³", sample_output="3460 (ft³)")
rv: 94.80 (ft³)
